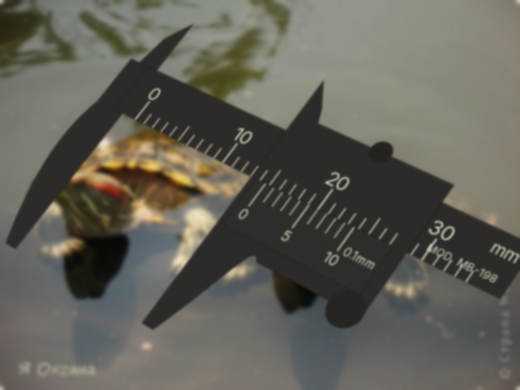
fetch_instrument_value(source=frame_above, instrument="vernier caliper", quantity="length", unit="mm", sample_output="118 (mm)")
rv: 14.6 (mm)
